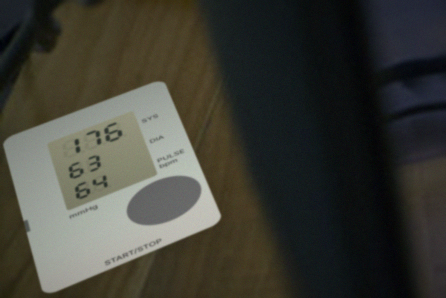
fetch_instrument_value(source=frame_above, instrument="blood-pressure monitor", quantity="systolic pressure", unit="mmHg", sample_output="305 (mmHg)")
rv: 176 (mmHg)
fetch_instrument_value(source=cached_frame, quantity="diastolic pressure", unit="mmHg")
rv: 63 (mmHg)
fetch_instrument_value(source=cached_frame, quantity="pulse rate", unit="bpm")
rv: 64 (bpm)
